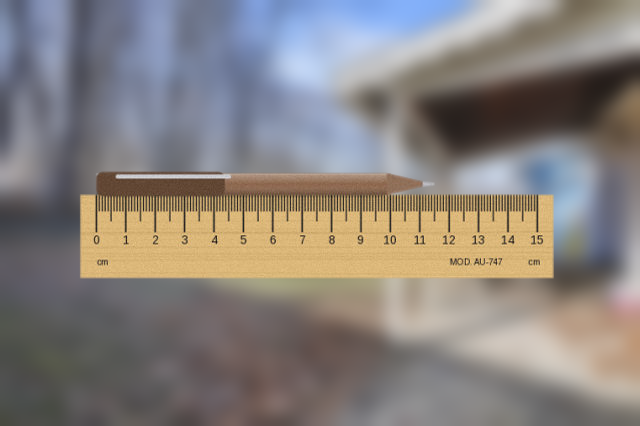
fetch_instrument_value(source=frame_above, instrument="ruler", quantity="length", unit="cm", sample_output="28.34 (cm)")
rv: 11.5 (cm)
